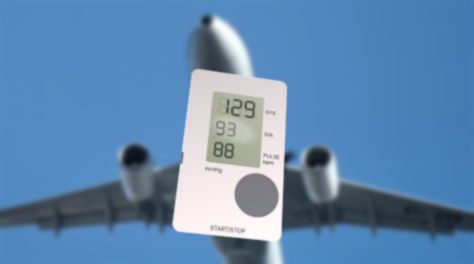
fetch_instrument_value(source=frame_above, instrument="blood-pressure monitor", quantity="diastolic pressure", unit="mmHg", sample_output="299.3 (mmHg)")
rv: 93 (mmHg)
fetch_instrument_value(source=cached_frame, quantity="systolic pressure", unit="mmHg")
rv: 129 (mmHg)
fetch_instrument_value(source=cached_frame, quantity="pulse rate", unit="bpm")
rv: 88 (bpm)
